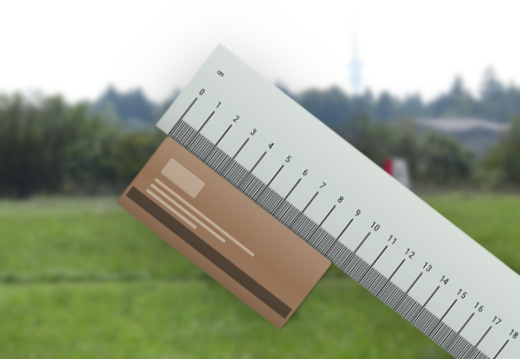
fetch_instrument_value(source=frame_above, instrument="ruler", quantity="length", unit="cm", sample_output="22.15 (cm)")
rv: 9.5 (cm)
